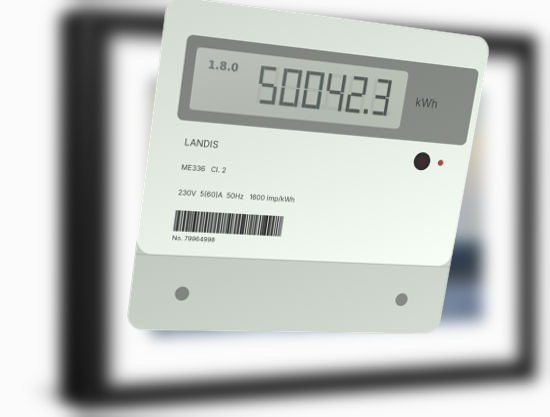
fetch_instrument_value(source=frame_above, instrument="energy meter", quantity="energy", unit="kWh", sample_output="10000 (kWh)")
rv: 50042.3 (kWh)
